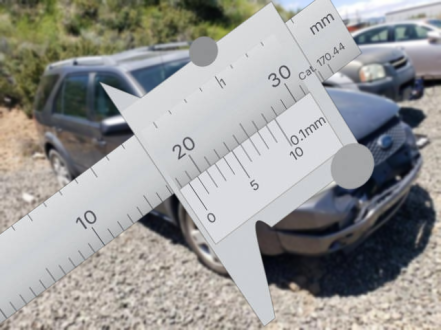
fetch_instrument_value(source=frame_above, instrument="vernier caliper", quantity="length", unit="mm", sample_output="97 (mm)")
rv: 18.7 (mm)
